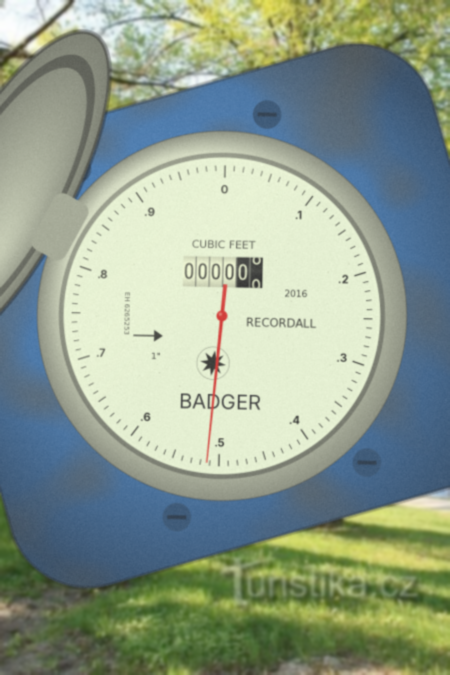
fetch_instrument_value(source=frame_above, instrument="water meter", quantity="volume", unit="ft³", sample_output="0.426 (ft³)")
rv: 8.51 (ft³)
